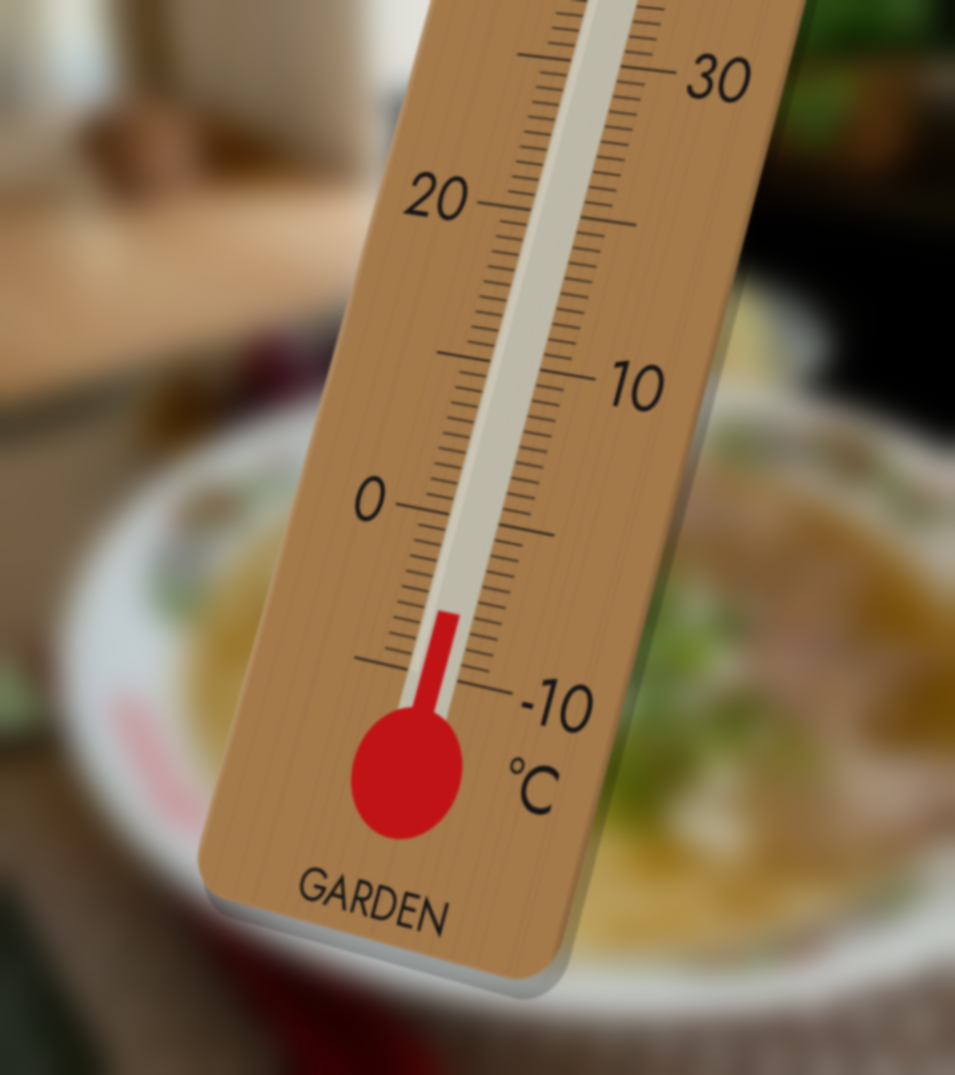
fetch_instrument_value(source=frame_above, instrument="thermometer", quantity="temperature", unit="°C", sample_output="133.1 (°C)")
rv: -6 (°C)
